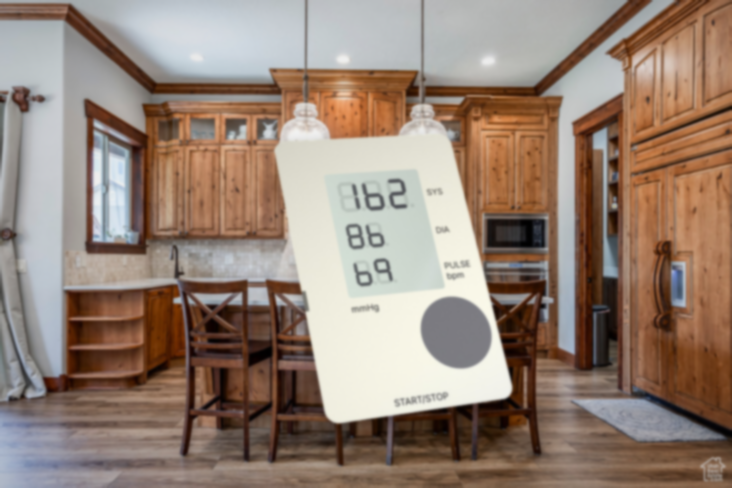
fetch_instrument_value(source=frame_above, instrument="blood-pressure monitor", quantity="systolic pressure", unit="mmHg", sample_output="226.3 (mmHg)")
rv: 162 (mmHg)
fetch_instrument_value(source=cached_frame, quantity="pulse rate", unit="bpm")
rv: 69 (bpm)
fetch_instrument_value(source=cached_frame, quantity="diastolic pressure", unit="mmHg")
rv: 86 (mmHg)
